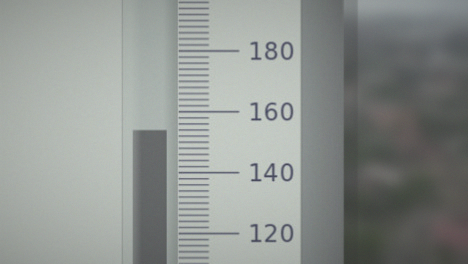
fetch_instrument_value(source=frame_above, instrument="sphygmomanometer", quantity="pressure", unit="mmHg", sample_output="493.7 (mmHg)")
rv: 154 (mmHg)
